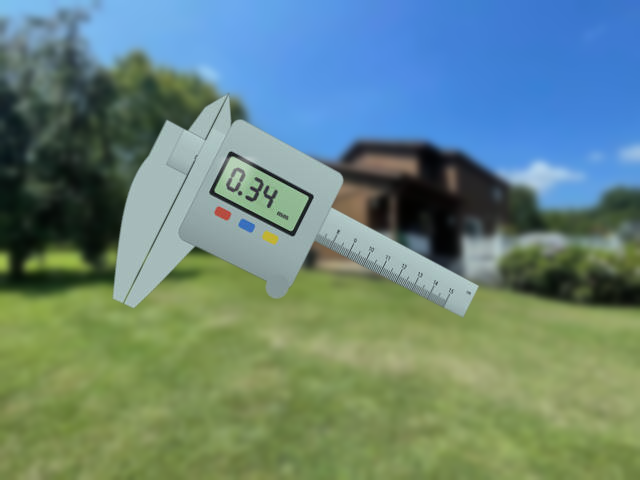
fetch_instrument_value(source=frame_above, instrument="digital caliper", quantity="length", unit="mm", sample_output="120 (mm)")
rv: 0.34 (mm)
